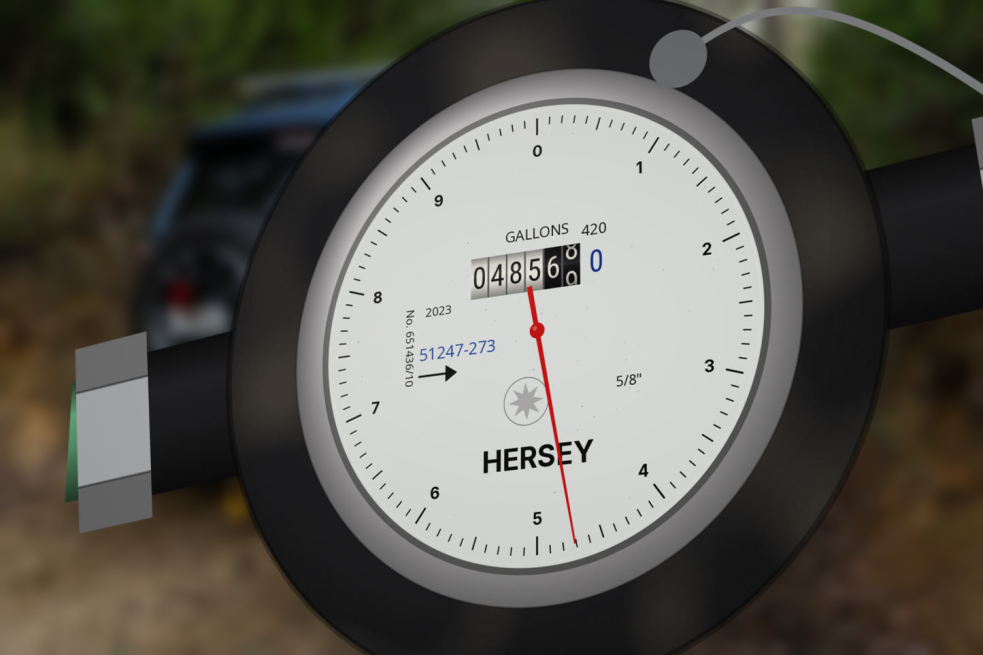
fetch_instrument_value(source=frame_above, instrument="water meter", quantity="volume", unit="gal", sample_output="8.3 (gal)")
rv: 485684.7 (gal)
